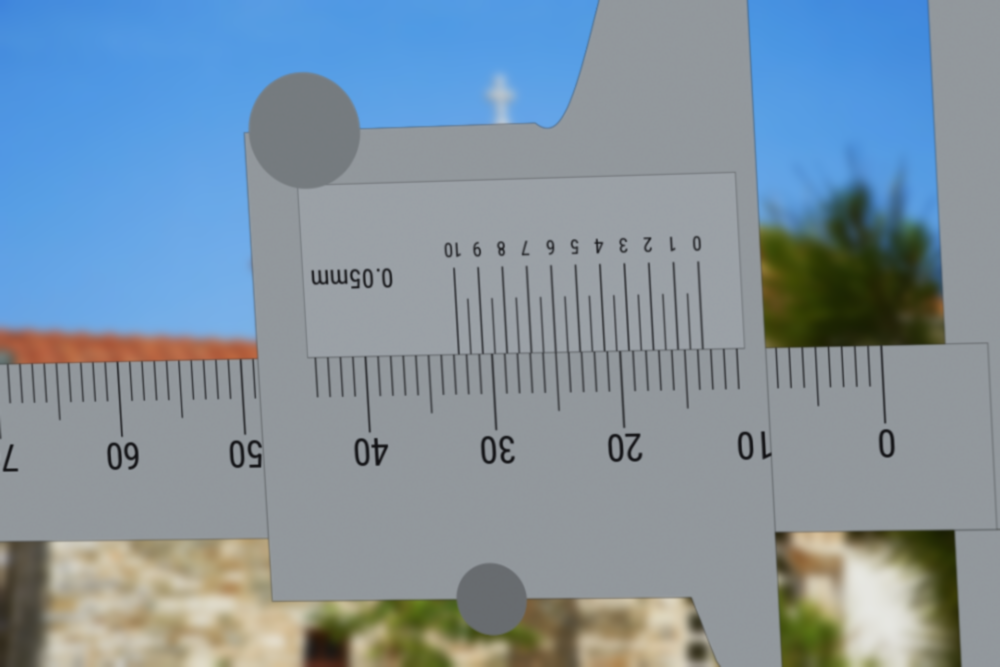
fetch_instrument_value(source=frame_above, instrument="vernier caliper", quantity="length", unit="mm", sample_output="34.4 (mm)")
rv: 13.6 (mm)
